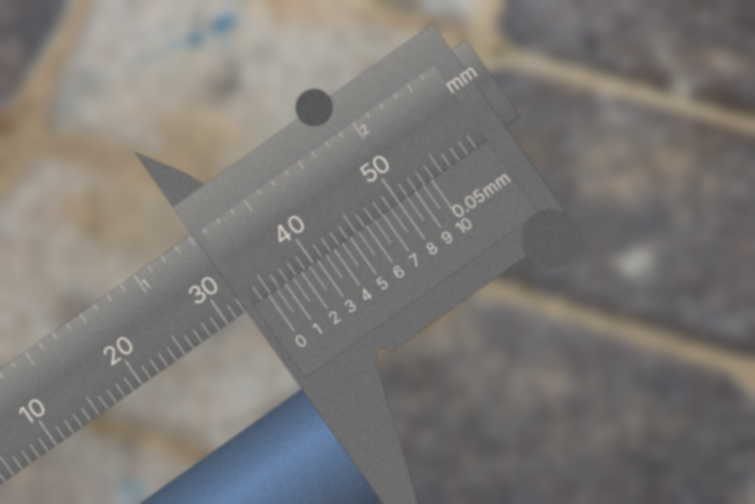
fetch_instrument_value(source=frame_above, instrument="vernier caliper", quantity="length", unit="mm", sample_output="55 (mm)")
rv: 34.8 (mm)
